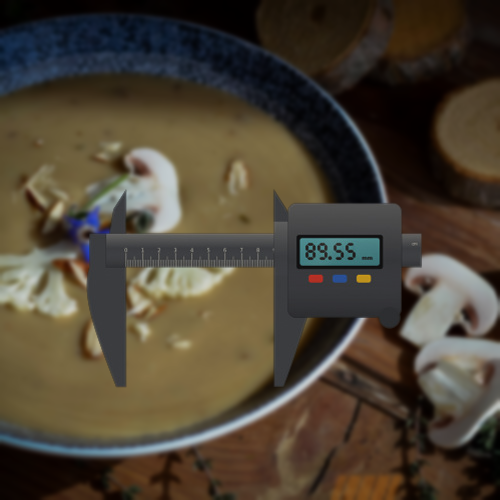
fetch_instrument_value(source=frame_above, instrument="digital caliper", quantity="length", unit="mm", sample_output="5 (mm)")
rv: 89.55 (mm)
